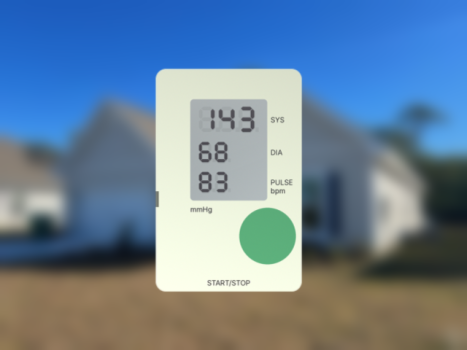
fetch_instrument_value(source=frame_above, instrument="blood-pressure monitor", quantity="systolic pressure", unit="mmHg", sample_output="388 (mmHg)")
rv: 143 (mmHg)
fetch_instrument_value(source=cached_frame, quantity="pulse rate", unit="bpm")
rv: 83 (bpm)
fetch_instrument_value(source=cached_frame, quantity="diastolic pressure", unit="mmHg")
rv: 68 (mmHg)
